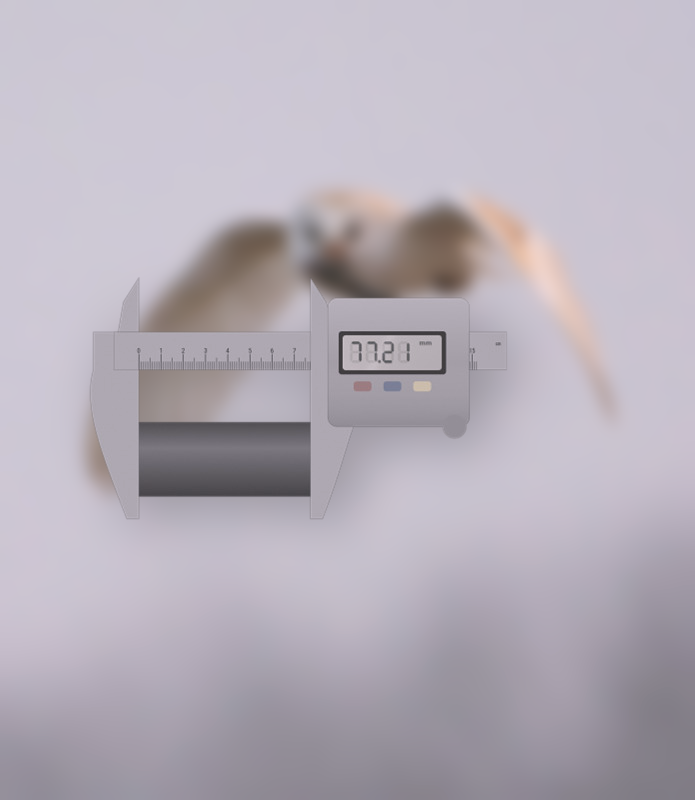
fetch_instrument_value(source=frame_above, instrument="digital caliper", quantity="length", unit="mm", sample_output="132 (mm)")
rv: 77.21 (mm)
